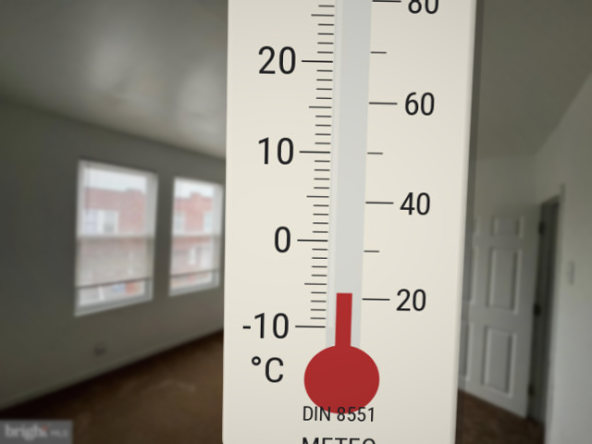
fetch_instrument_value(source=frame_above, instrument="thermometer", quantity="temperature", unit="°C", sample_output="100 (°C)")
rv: -6 (°C)
